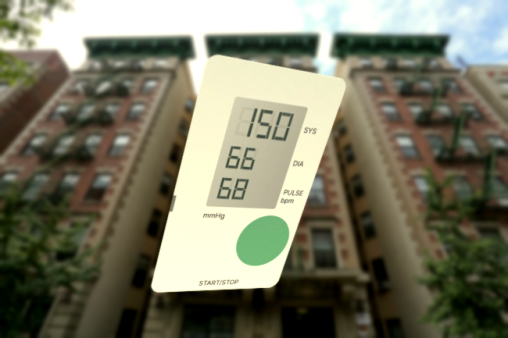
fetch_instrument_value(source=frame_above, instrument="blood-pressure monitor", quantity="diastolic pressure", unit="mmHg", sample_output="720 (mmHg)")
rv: 66 (mmHg)
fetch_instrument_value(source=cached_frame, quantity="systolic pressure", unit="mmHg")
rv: 150 (mmHg)
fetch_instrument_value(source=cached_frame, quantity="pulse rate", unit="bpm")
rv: 68 (bpm)
